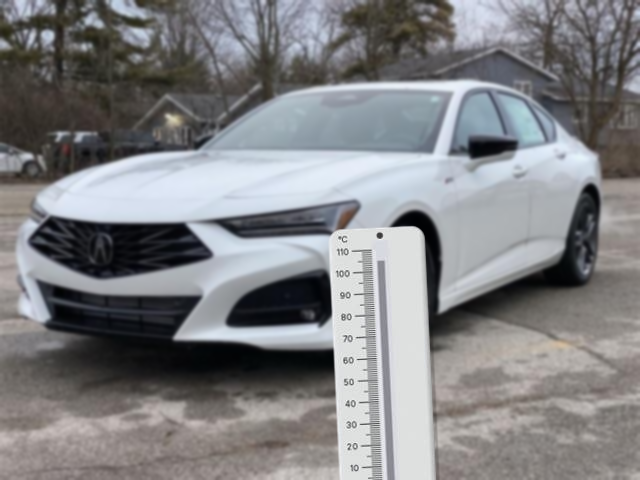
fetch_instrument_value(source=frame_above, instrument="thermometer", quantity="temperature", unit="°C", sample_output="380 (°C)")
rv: 105 (°C)
